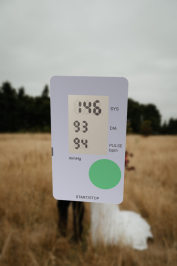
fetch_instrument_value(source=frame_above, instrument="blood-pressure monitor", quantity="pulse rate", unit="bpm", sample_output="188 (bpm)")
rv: 94 (bpm)
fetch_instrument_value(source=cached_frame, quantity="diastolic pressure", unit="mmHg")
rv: 93 (mmHg)
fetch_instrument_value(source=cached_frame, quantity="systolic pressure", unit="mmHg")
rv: 146 (mmHg)
